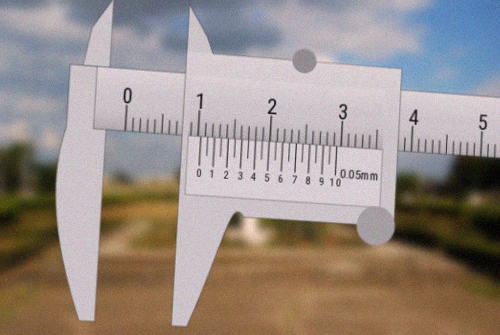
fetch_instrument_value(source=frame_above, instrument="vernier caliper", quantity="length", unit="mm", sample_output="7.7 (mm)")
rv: 10.4 (mm)
